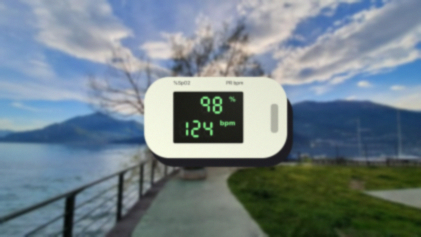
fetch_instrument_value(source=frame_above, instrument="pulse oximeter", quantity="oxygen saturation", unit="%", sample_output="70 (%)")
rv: 98 (%)
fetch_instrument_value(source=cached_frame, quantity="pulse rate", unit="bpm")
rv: 124 (bpm)
